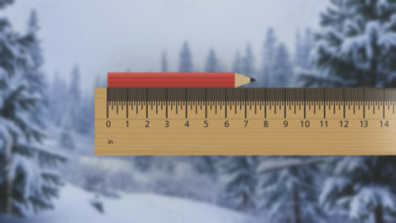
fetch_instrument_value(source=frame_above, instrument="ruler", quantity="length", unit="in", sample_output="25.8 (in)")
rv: 7.5 (in)
